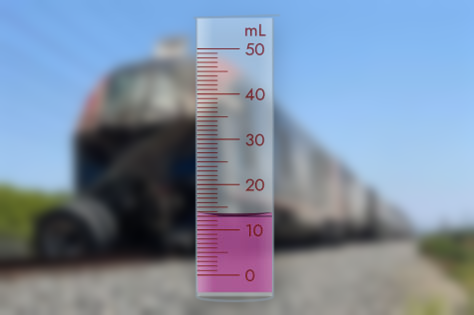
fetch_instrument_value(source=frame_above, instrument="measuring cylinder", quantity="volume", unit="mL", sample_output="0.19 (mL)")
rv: 13 (mL)
